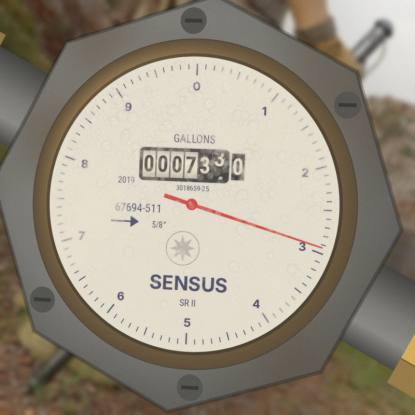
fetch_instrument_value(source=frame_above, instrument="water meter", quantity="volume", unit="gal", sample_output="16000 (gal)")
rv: 7332.9 (gal)
